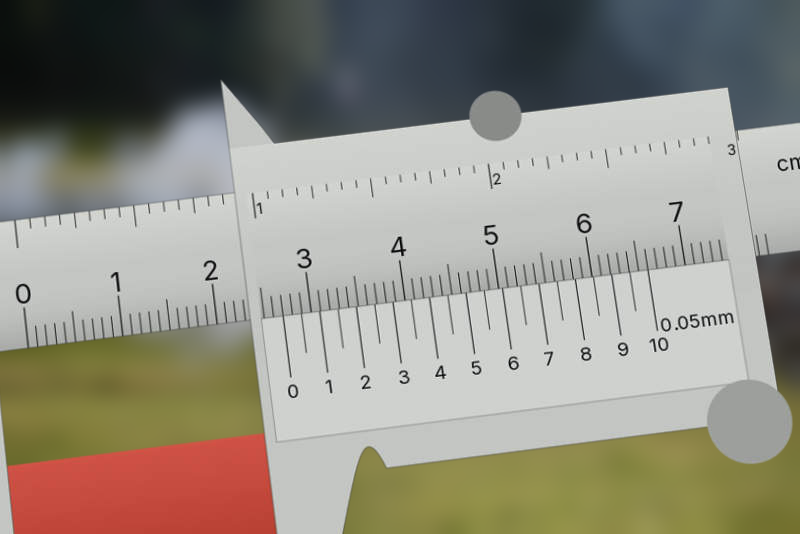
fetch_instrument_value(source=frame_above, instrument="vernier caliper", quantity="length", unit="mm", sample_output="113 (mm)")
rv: 27.0 (mm)
